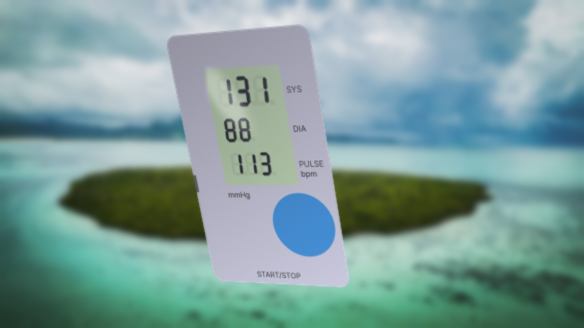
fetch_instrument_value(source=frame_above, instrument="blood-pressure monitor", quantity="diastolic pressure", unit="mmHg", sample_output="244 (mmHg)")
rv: 88 (mmHg)
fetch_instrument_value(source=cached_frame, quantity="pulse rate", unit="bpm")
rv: 113 (bpm)
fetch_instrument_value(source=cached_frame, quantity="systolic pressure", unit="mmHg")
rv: 131 (mmHg)
